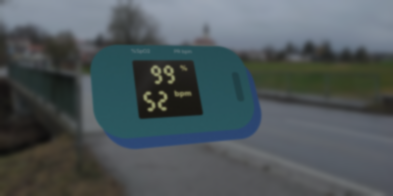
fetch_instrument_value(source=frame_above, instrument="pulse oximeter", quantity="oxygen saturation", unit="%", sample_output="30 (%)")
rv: 99 (%)
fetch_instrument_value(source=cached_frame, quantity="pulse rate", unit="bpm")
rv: 52 (bpm)
